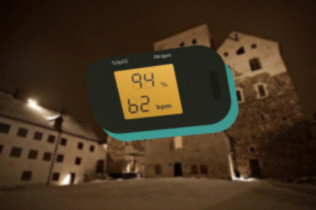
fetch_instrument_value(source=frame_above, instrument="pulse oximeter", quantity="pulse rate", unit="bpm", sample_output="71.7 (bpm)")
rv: 62 (bpm)
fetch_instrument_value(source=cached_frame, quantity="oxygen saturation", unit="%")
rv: 94 (%)
